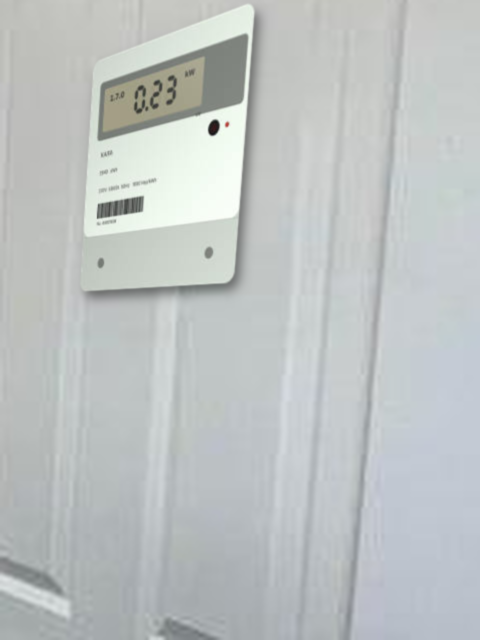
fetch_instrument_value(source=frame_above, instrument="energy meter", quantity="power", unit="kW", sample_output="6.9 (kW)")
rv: 0.23 (kW)
